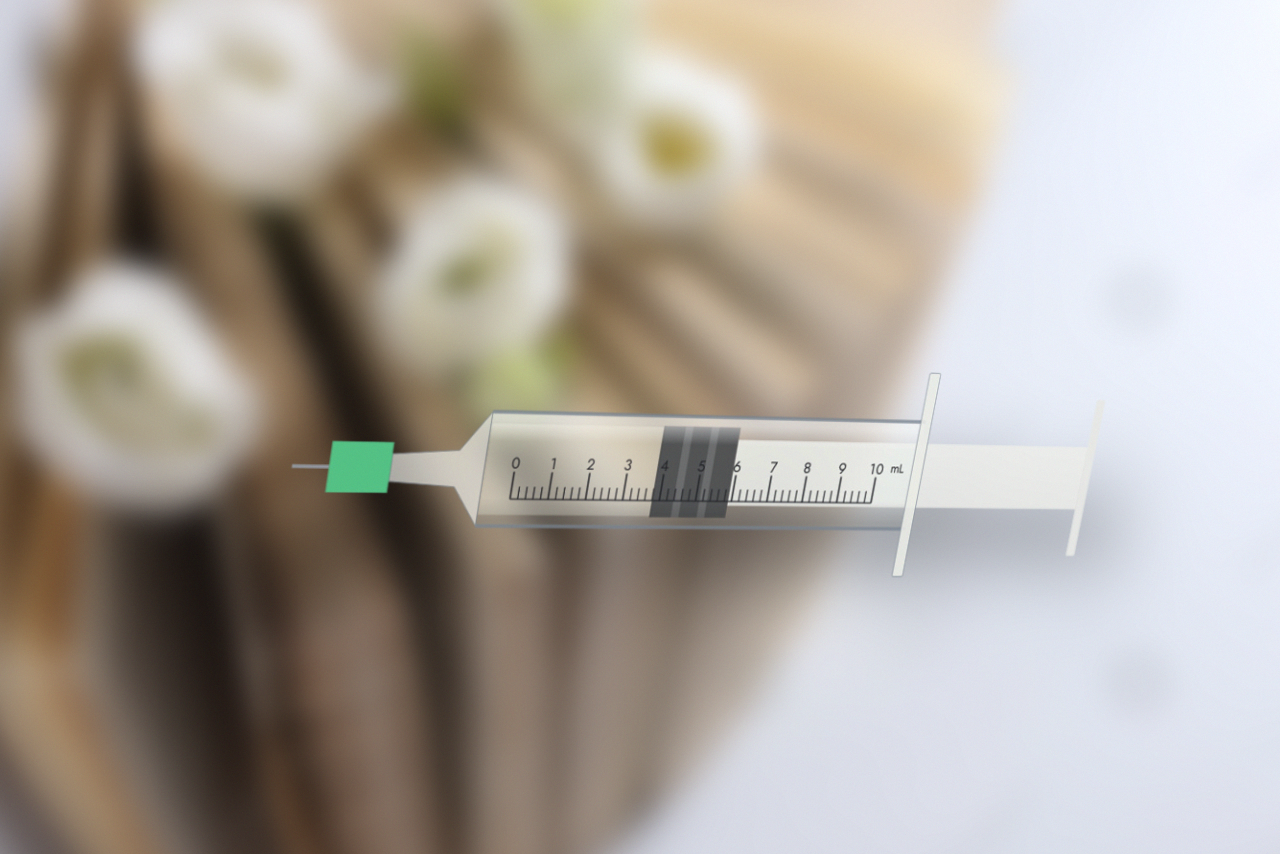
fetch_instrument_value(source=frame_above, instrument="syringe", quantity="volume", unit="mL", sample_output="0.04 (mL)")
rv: 3.8 (mL)
